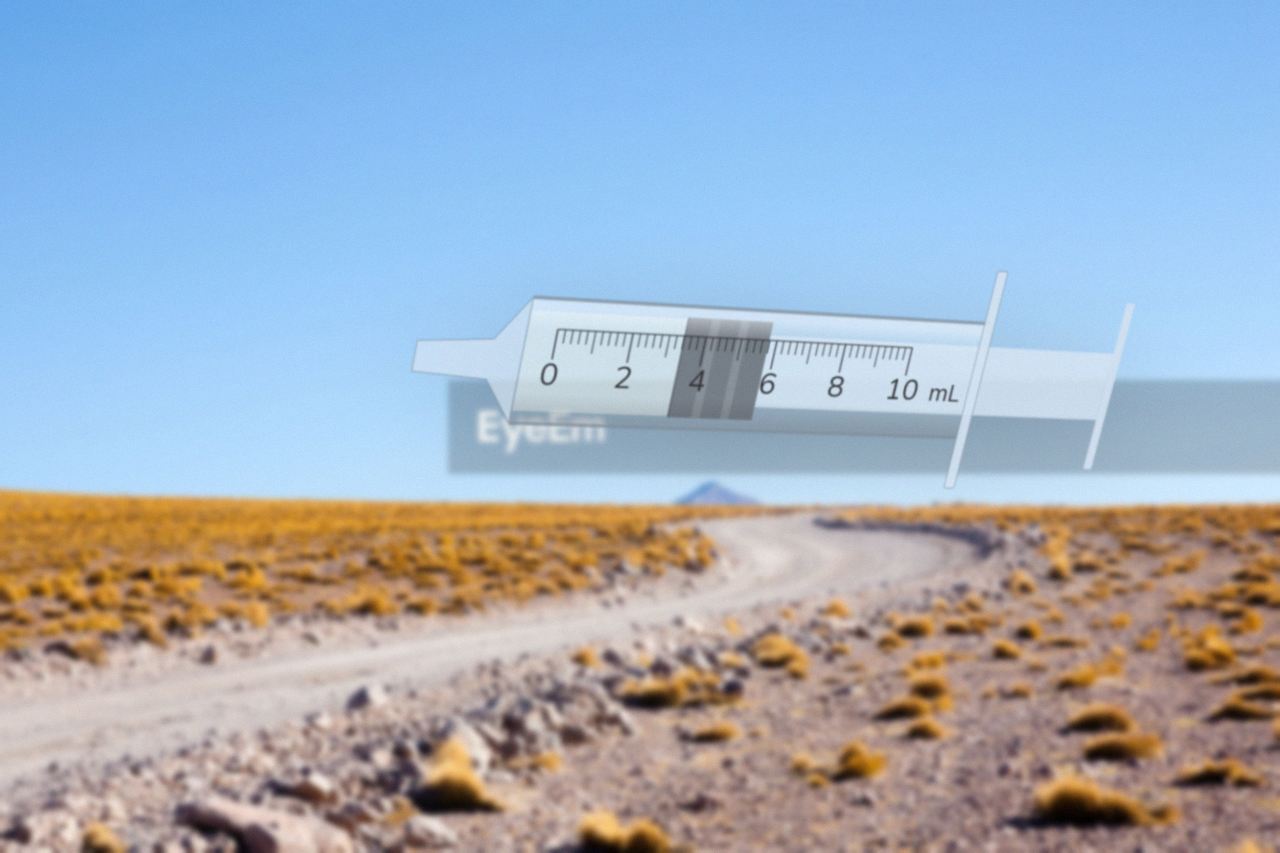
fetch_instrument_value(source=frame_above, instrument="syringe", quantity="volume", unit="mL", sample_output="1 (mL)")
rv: 3.4 (mL)
